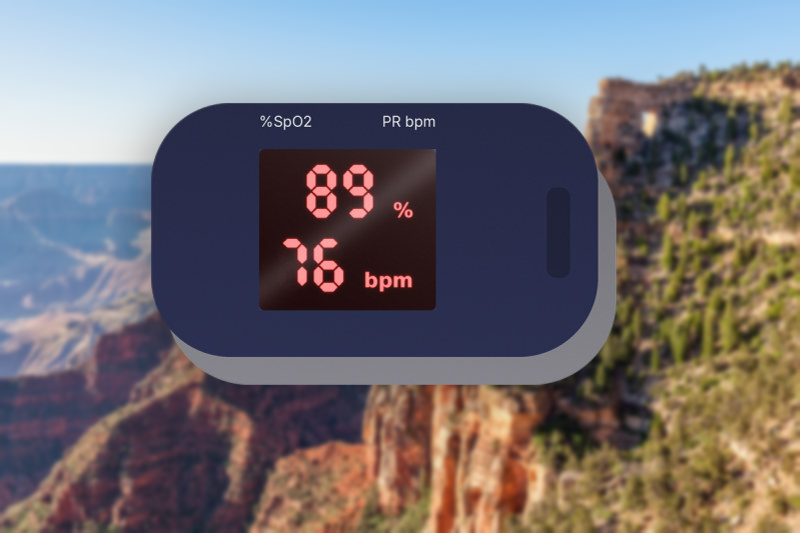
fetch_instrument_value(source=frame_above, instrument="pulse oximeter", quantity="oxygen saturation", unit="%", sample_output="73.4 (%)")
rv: 89 (%)
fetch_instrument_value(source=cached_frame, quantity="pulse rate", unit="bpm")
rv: 76 (bpm)
